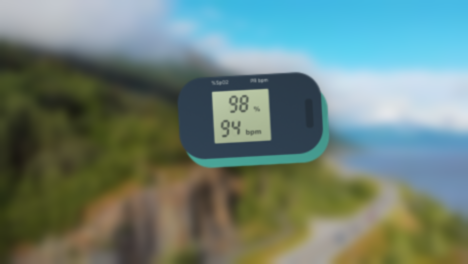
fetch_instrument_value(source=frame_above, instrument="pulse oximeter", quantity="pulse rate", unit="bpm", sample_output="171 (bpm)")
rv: 94 (bpm)
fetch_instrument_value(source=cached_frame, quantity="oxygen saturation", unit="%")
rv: 98 (%)
